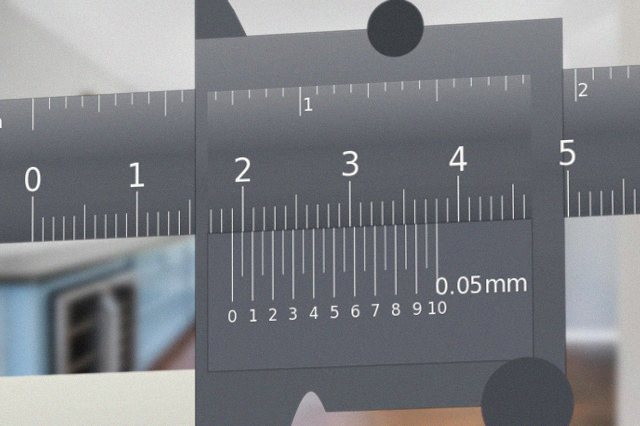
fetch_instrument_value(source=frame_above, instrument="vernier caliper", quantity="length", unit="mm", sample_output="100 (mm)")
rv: 19.0 (mm)
